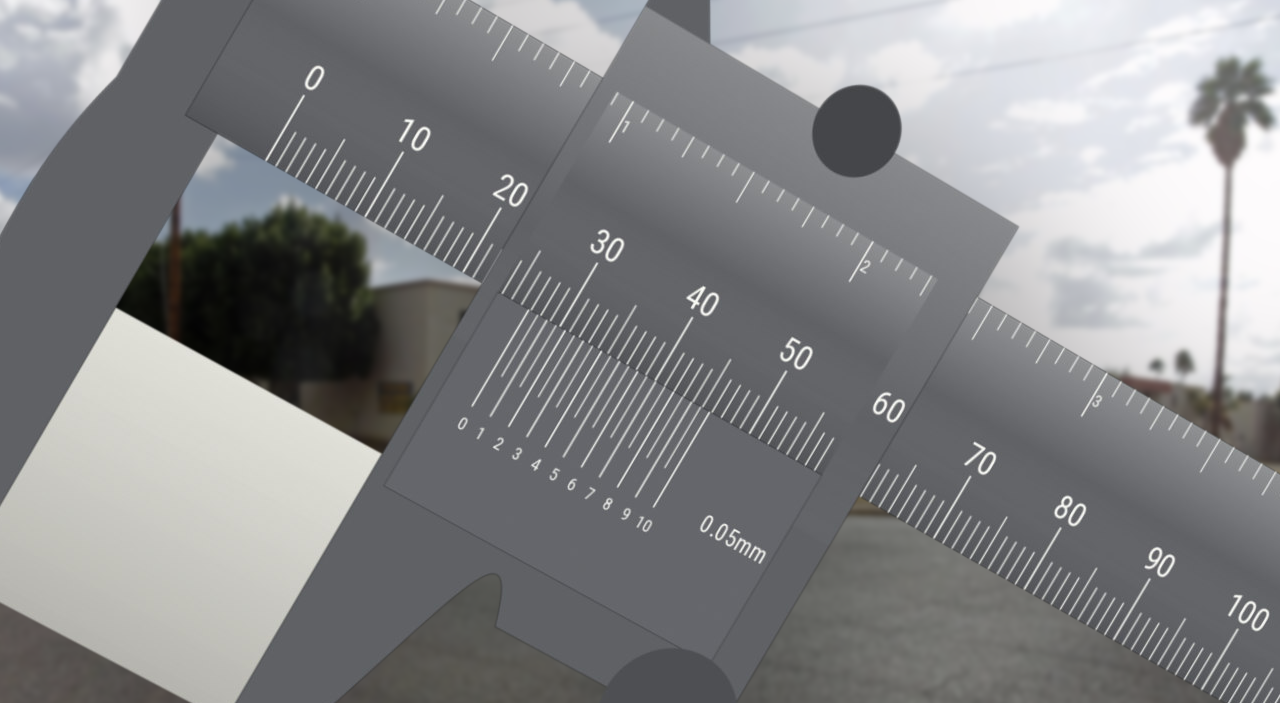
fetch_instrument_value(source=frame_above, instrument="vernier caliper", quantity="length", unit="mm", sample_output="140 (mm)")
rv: 26.8 (mm)
